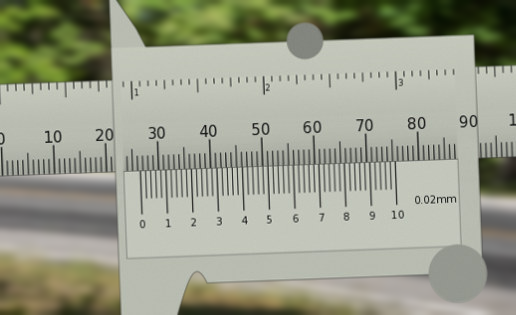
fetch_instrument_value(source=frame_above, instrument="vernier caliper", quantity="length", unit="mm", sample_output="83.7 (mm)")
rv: 26.5 (mm)
